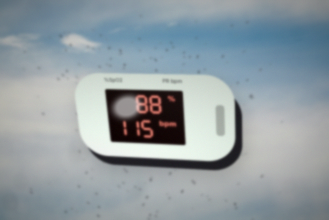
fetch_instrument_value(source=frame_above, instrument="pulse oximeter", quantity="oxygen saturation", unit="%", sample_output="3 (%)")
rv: 88 (%)
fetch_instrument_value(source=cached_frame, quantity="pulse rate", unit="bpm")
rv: 115 (bpm)
